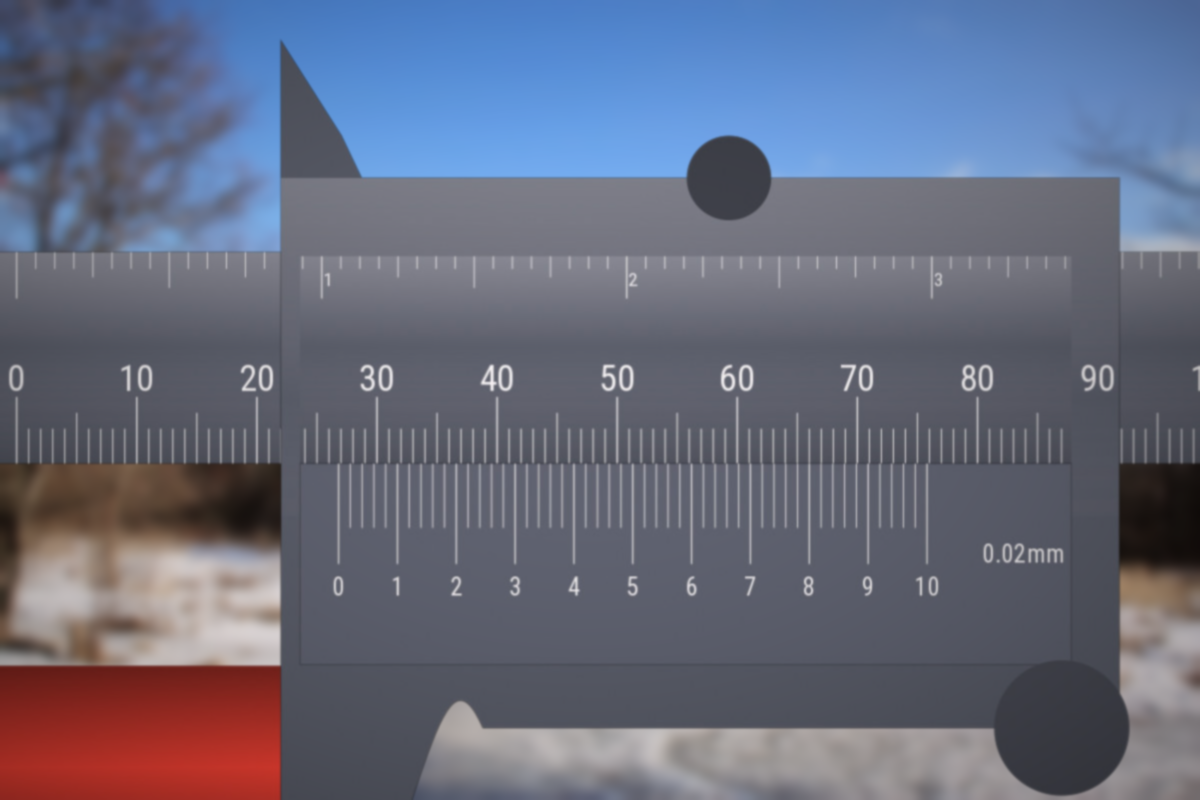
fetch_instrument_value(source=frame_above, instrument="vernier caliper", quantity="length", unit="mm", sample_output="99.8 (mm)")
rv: 26.8 (mm)
